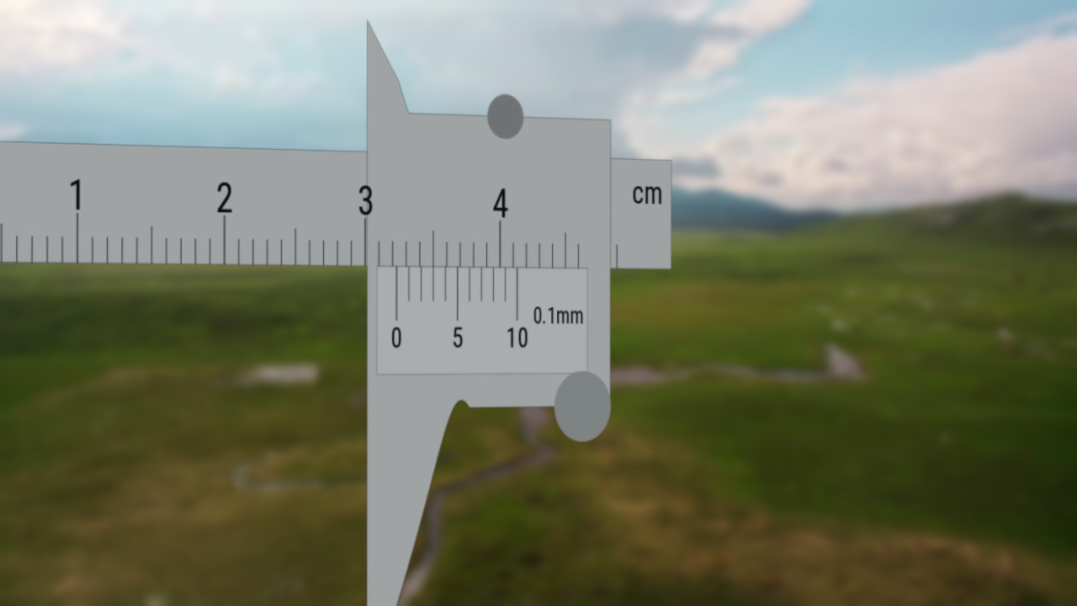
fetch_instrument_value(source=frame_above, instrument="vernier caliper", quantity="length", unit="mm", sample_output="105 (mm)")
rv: 32.3 (mm)
